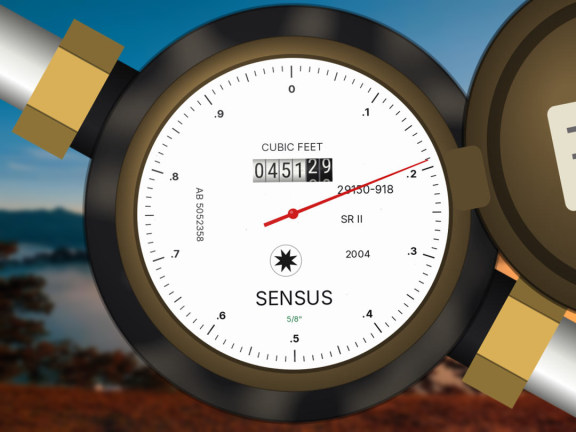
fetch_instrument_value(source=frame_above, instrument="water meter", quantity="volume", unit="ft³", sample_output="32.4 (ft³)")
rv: 45129.19 (ft³)
